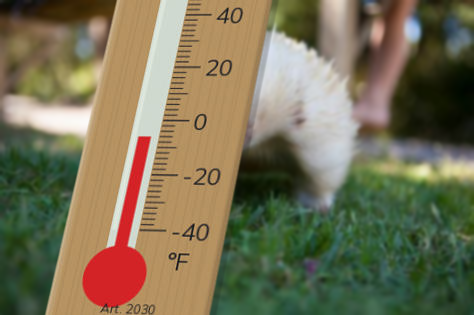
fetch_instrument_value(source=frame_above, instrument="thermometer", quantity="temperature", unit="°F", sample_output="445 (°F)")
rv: -6 (°F)
